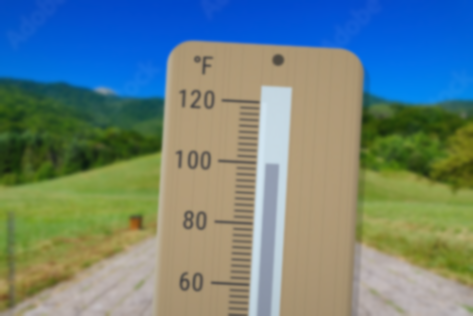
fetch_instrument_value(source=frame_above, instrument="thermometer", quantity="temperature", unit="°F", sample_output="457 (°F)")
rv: 100 (°F)
